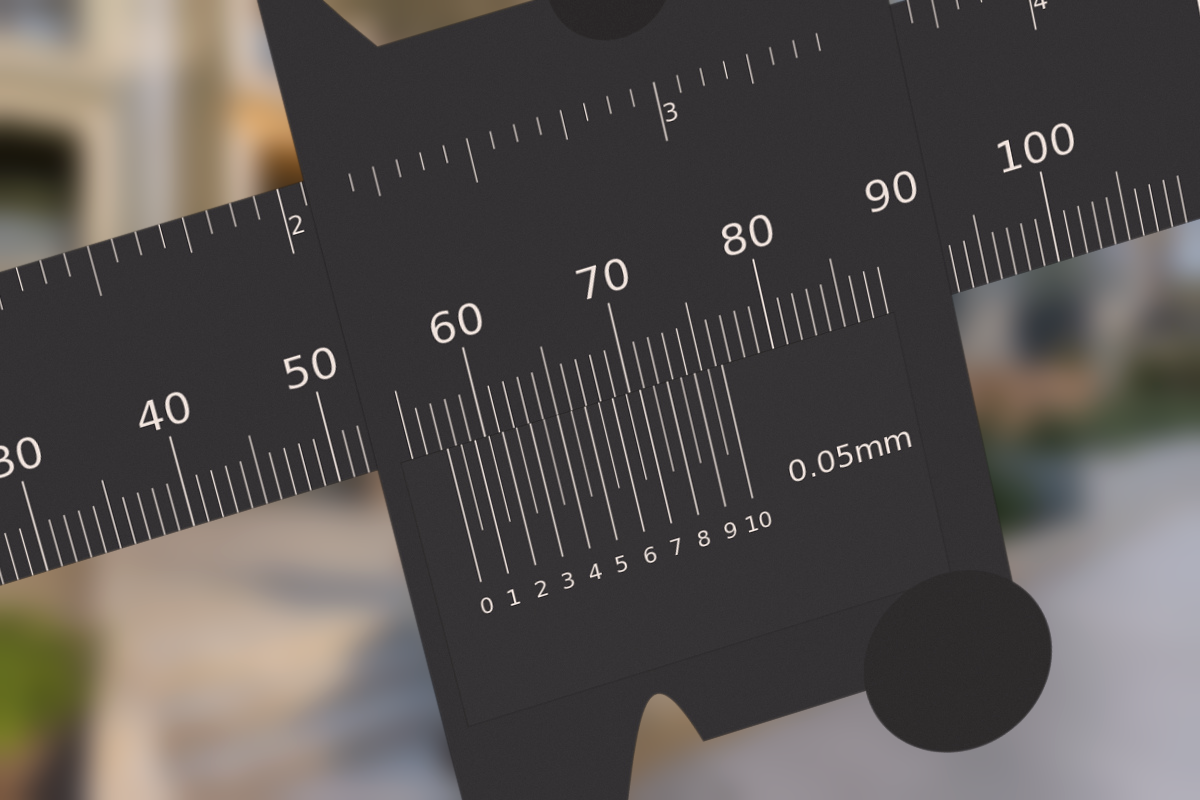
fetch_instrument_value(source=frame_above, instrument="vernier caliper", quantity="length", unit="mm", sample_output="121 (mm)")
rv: 57.4 (mm)
